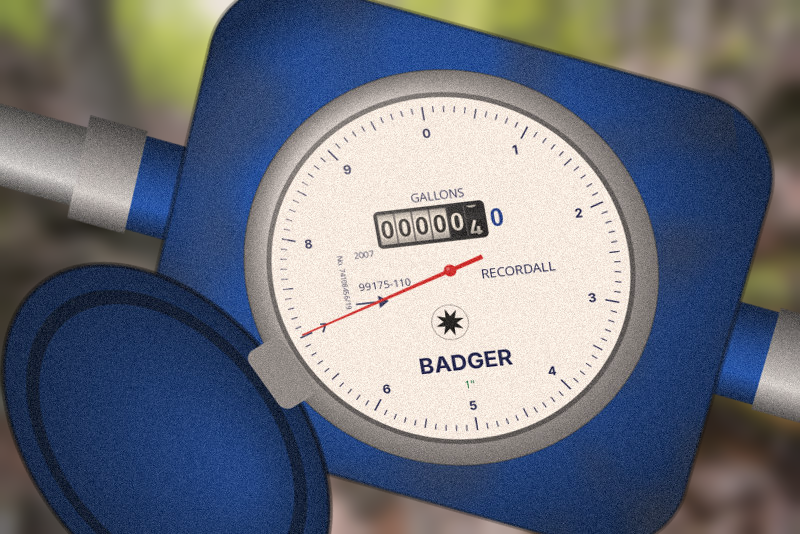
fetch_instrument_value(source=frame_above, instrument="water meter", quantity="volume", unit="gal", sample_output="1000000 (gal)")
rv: 37.0 (gal)
